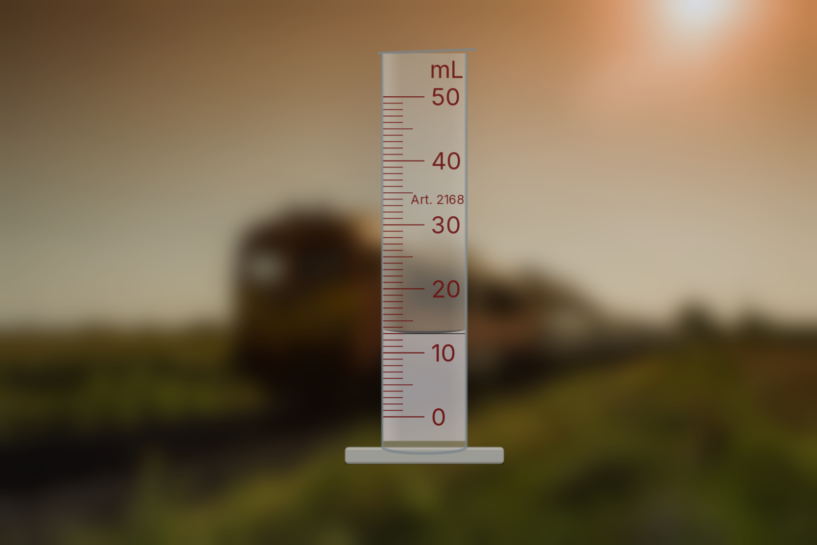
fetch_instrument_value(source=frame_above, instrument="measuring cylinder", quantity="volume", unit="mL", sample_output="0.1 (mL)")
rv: 13 (mL)
